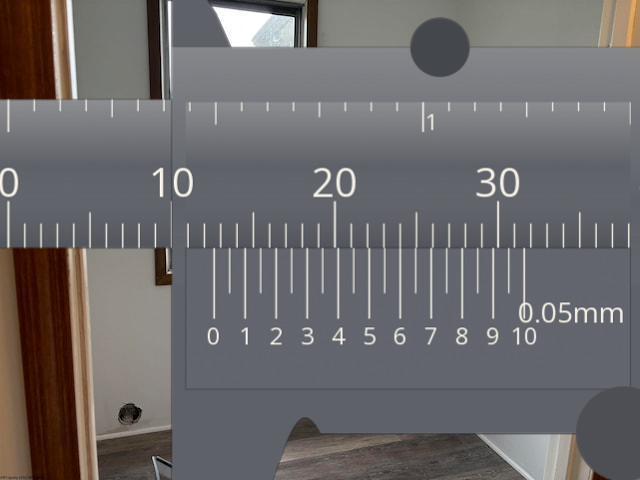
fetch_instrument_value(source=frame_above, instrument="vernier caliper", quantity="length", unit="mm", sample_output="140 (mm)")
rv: 12.6 (mm)
